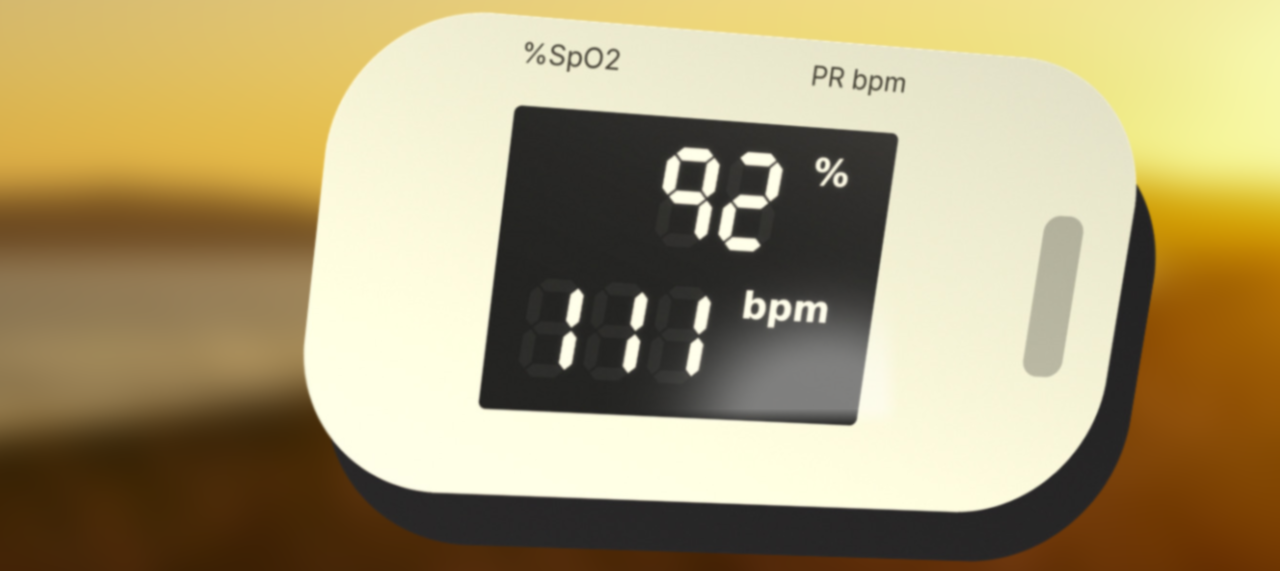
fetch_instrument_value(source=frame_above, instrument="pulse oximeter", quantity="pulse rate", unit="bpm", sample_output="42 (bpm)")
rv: 111 (bpm)
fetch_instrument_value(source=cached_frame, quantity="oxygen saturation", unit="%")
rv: 92 (%)
